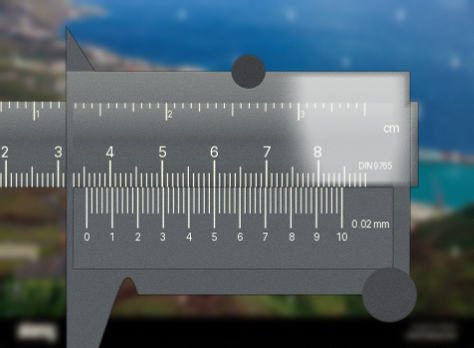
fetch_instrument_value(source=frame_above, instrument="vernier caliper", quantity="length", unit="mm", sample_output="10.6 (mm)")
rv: 35.5 (mm)
